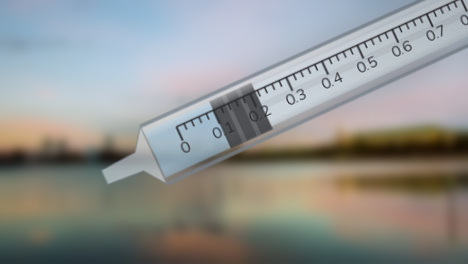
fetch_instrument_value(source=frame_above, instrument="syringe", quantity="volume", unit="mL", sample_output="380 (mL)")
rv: 0.1 (mL)
